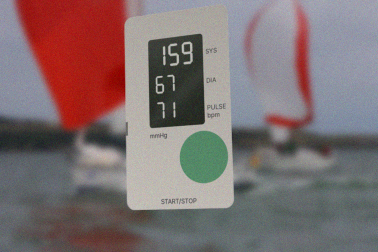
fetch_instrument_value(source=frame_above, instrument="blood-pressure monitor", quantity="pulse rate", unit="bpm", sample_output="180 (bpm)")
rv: 71 (bpm)
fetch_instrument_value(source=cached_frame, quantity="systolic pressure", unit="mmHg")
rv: 159 (mmHg)
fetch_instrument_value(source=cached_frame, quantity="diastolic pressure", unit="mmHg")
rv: 67 (mmHg)
